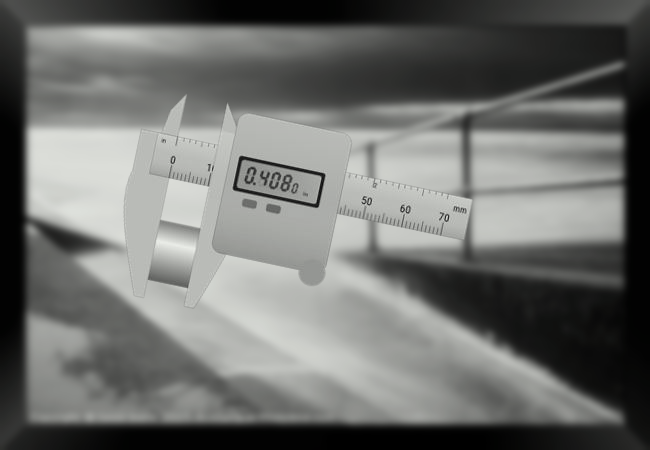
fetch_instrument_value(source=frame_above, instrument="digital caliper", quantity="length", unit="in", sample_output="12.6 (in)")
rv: 0.4080 (in)
